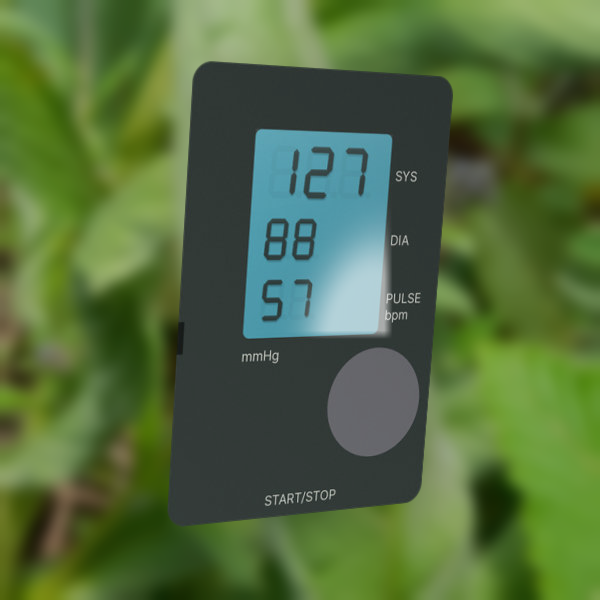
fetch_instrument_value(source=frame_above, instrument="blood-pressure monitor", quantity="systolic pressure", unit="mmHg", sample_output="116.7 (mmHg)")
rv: 127 (mmHg)
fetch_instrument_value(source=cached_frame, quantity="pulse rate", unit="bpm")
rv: 57 (bpm)
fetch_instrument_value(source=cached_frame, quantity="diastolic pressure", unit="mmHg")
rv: 88 (mmHg)
